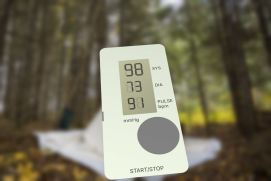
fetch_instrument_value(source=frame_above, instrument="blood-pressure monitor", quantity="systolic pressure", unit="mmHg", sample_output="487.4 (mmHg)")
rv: 98 (mmHg)
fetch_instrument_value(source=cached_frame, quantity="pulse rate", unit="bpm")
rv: 91 (bpm)
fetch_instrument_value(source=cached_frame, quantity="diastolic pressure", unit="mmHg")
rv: 73 (mmHg)
